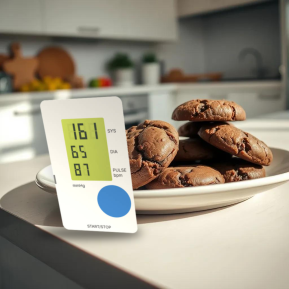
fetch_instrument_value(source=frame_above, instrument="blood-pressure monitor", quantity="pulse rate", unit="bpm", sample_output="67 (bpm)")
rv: 87 (bpm)
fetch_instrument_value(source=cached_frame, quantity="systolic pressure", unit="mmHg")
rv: 161 (mmHg)
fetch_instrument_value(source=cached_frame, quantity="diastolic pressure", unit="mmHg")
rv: 65 (mmHg)
